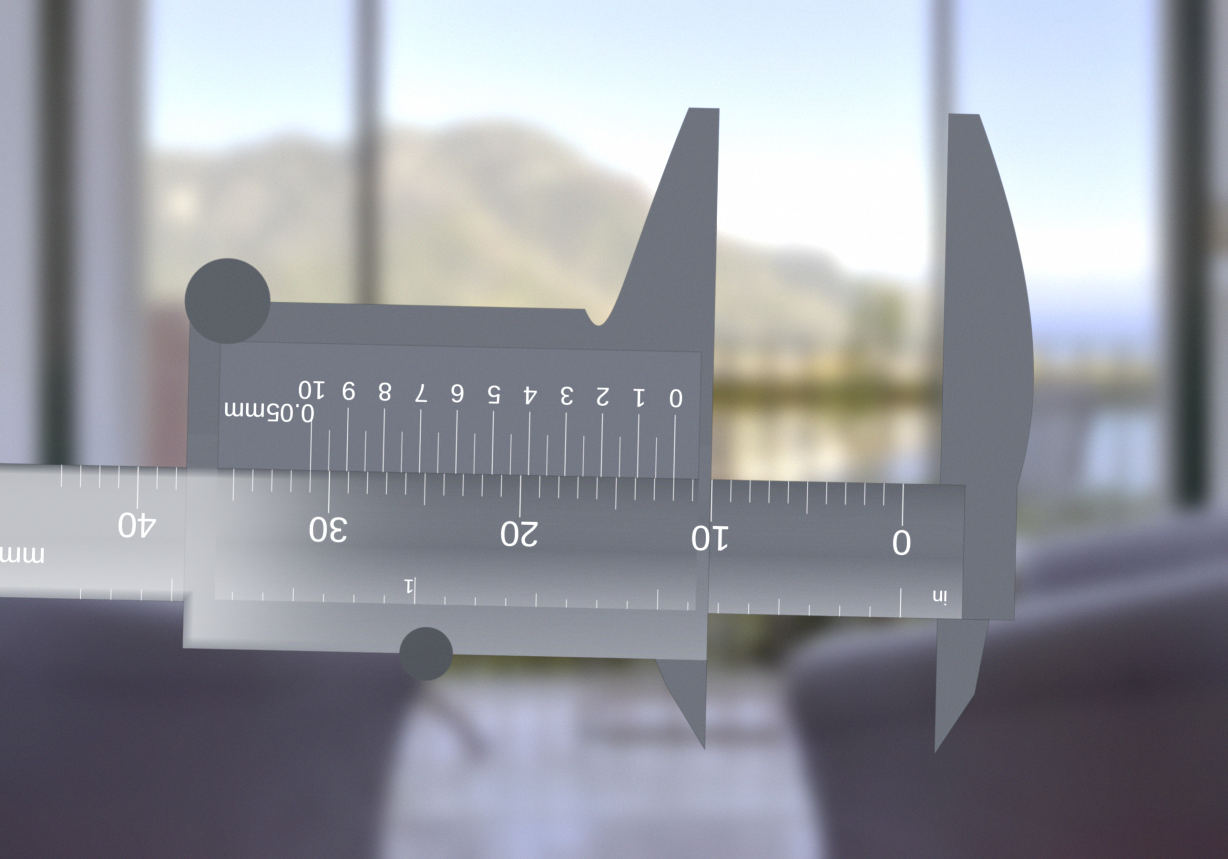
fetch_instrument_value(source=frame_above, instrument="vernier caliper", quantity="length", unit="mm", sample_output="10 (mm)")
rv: 12.0 (mm)
